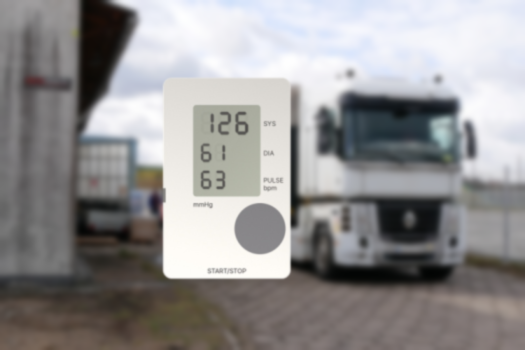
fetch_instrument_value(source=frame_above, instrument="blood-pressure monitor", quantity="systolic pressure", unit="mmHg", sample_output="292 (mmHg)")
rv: 126 (mmHg)
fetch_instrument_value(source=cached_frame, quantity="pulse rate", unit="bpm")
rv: 63 (bpm)
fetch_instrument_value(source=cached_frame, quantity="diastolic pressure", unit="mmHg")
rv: 61 (mmHg)
